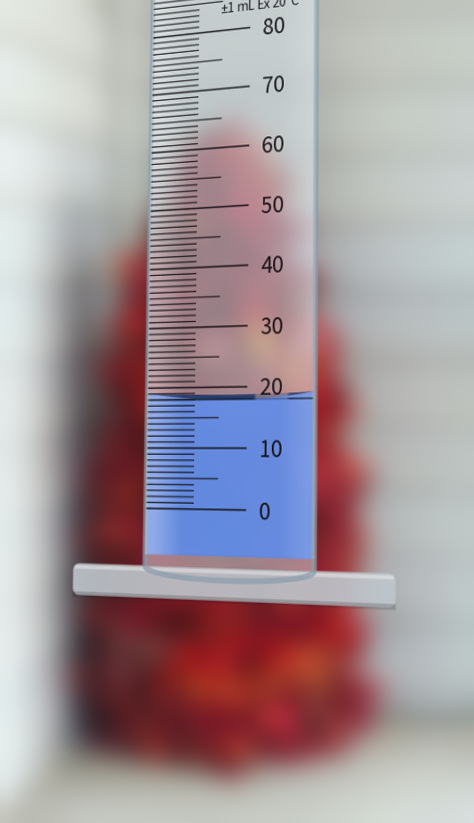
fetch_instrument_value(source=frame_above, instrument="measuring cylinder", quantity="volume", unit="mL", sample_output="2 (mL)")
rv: 18 (mL)
